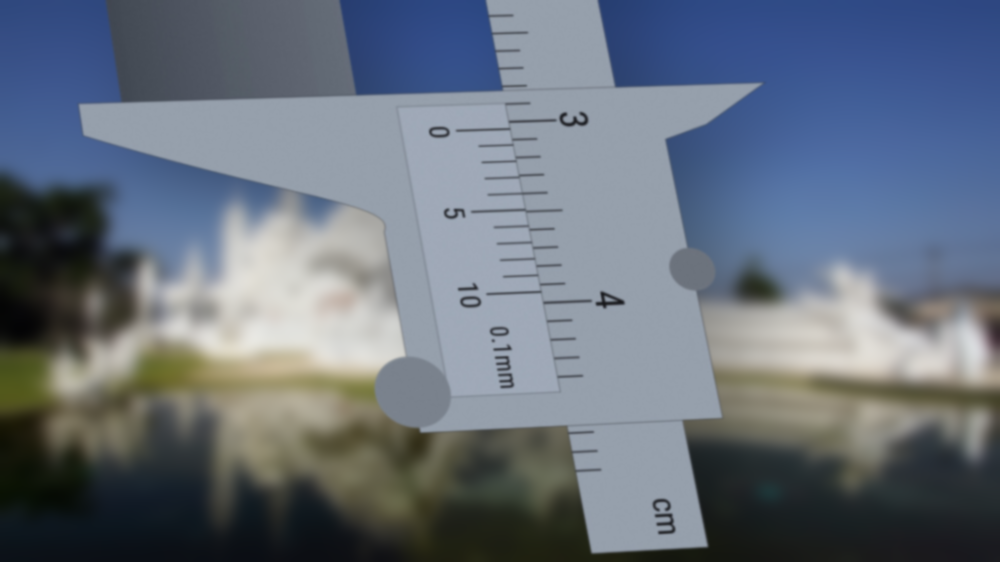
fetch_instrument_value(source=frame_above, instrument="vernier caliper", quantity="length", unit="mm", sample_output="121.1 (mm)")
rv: 30.4 (mm)
